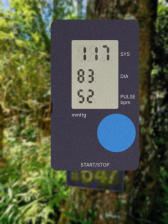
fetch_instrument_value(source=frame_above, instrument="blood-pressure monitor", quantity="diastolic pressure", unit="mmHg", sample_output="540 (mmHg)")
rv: 83 (mmHg)
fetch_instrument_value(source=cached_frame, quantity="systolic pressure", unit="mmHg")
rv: 117 (mmHg)
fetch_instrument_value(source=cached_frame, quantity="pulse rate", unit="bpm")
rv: 52 (bpm)
